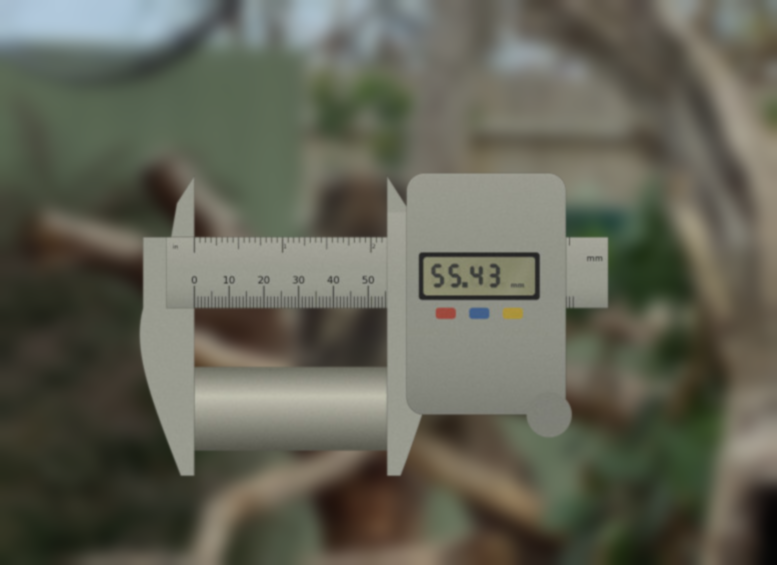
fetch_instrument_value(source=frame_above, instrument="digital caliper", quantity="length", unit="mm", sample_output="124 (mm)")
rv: 55.43 (mm)
